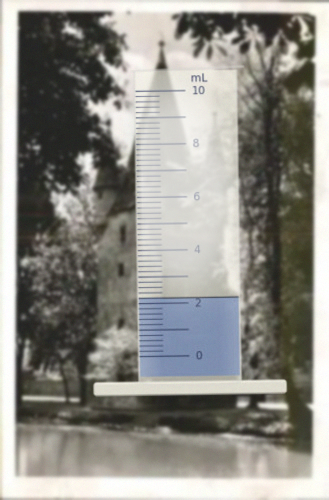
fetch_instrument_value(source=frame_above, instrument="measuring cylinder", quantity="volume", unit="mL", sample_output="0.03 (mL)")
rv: 2.2 (mL)
